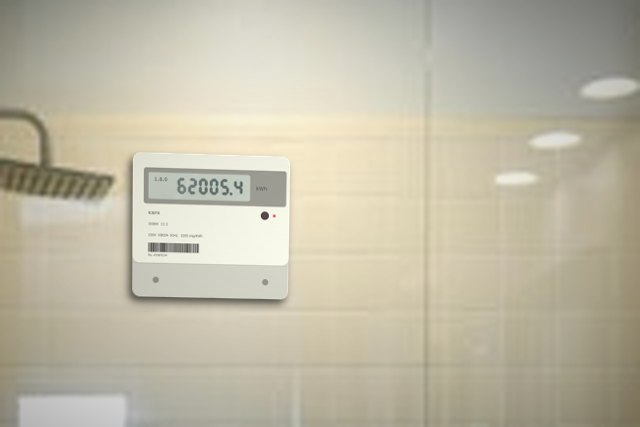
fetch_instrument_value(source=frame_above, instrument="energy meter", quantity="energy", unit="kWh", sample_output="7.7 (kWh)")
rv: 62005.4 (kWh)
